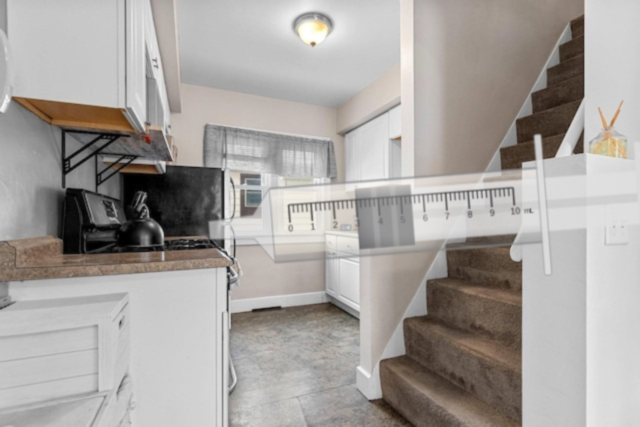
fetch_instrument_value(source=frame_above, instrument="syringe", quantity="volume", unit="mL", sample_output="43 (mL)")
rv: 3 (mL)
